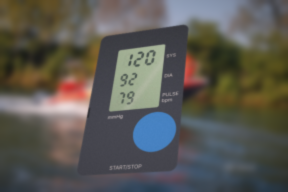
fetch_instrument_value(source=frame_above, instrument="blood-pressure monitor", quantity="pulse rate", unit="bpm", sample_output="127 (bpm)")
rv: 79 (bpm)
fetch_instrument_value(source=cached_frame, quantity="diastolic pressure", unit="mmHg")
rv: 92 (mmHg)
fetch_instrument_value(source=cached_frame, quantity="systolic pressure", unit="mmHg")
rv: 120 (mmHg)
